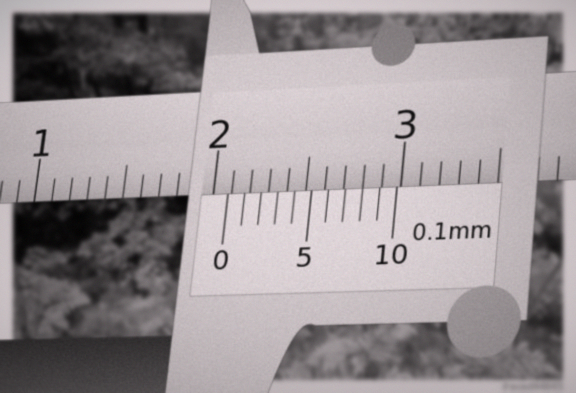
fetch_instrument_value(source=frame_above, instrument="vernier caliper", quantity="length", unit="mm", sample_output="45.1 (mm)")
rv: 20.8 (mm)
